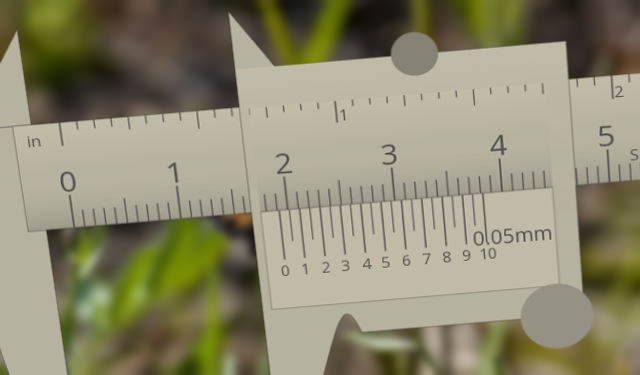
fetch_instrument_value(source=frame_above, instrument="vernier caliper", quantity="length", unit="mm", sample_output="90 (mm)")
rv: 19.2 (mm)
